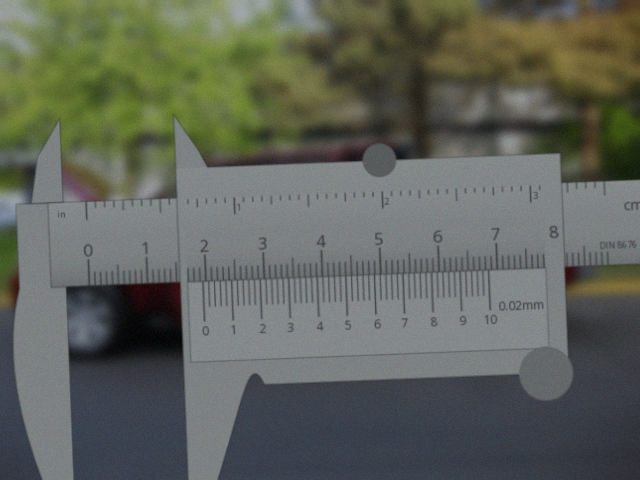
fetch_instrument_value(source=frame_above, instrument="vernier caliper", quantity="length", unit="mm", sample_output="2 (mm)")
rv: 19.5 (mm)
